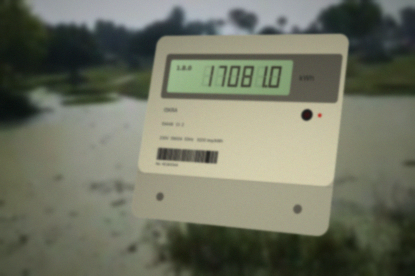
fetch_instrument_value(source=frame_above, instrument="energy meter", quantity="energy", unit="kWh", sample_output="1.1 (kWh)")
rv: 17081.0 (kWh)
